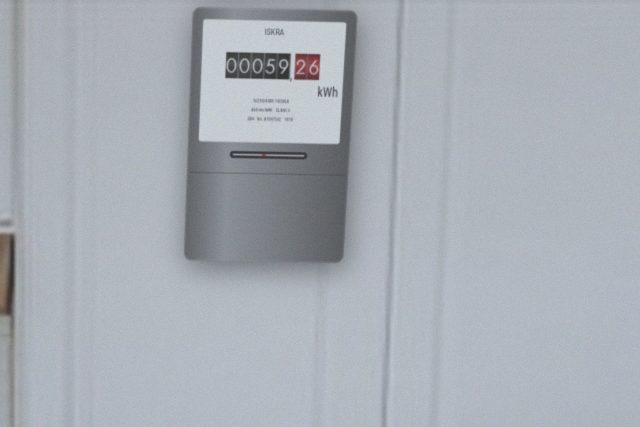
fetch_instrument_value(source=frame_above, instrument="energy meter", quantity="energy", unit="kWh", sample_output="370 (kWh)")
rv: 59.26 (kWh)
